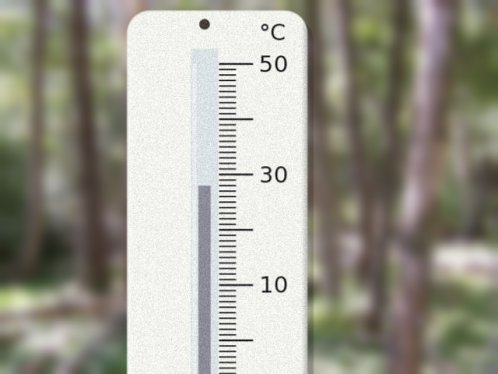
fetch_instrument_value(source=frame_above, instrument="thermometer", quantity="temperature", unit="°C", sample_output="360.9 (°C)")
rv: 28 (°C)
